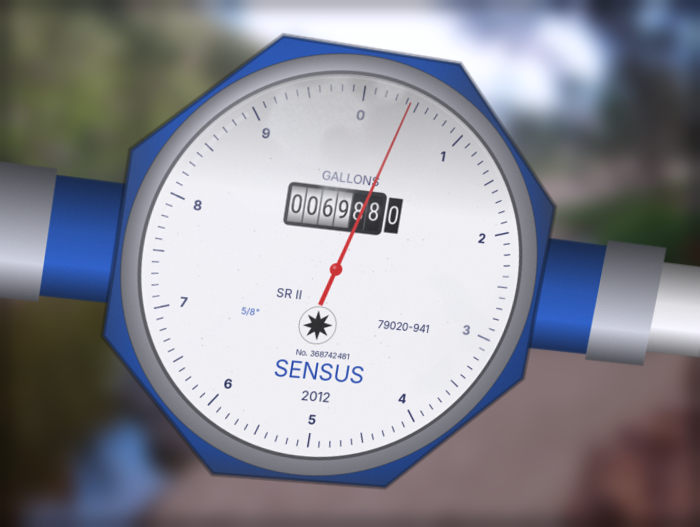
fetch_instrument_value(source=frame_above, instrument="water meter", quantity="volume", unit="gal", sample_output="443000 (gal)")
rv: 69880.4 (gal)
